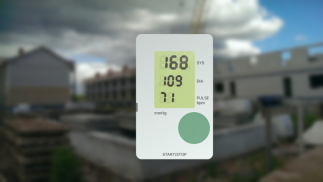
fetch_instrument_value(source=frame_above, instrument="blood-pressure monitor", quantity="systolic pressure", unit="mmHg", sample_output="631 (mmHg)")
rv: 168 (mmHg)
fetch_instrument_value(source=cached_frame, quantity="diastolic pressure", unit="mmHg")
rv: 109 (mmHg)
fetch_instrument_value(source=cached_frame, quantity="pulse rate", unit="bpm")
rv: 71 (bpm)
